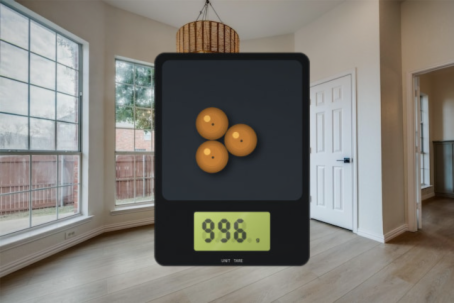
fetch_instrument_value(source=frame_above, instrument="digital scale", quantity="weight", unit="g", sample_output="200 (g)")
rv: 996 (g)
